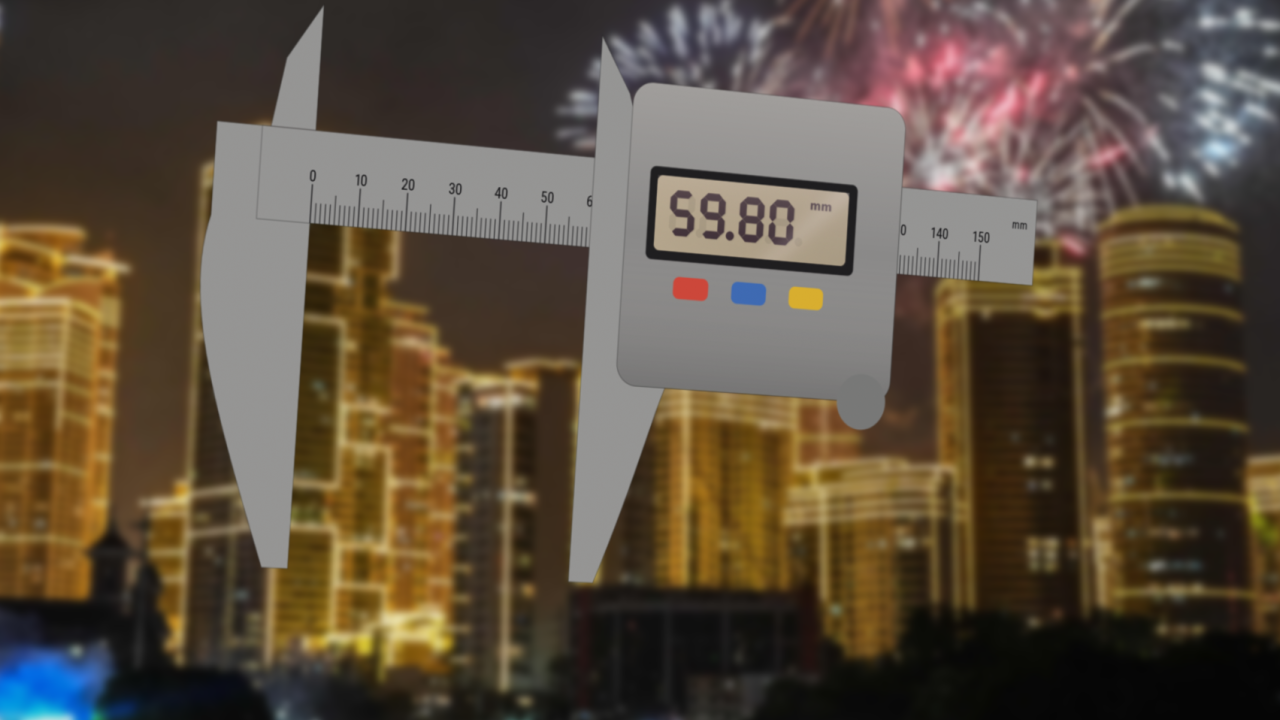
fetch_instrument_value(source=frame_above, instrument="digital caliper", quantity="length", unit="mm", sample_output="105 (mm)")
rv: 59.80 (mm)
